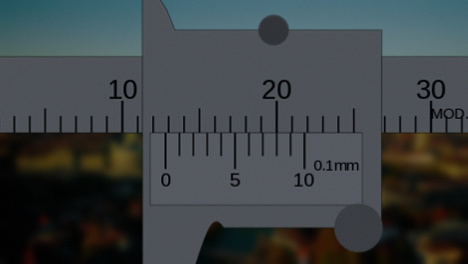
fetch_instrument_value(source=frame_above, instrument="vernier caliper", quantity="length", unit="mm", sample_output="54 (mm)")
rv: 12.8 (mm)
